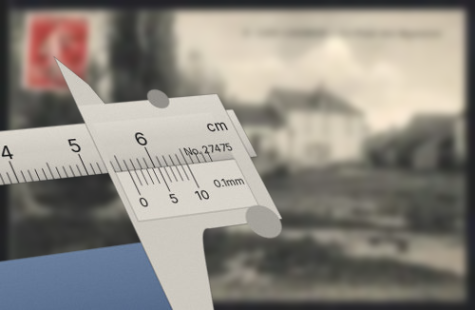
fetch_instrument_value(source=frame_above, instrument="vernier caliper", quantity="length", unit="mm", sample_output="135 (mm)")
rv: 56.0 (mm)
